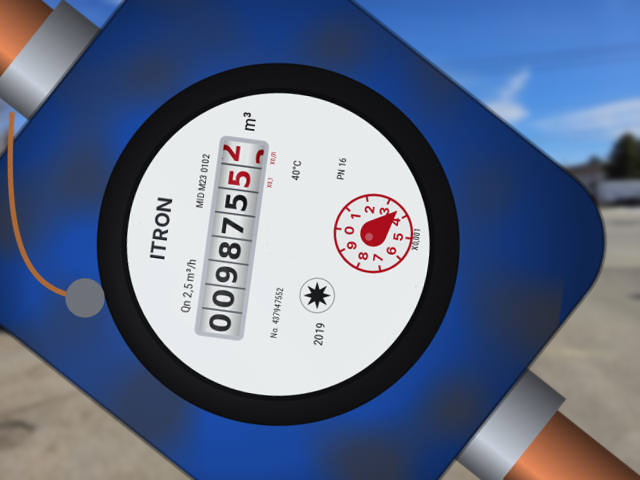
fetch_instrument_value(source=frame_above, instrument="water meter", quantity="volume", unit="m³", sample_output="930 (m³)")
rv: 9875.523 (m³)
